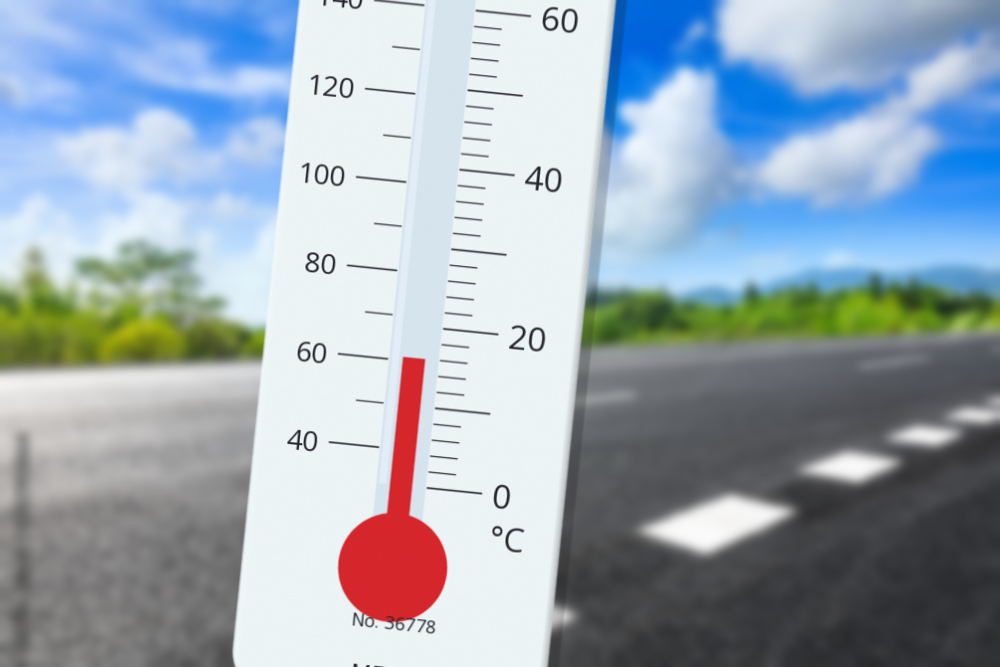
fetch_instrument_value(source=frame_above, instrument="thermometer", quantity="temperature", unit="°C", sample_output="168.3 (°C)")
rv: 16 (°C)
